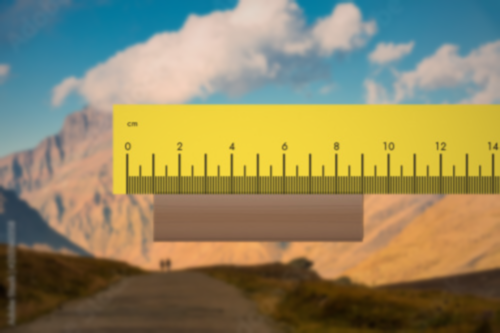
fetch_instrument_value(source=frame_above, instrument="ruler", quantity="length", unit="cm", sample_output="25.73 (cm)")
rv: 8 (cm)
